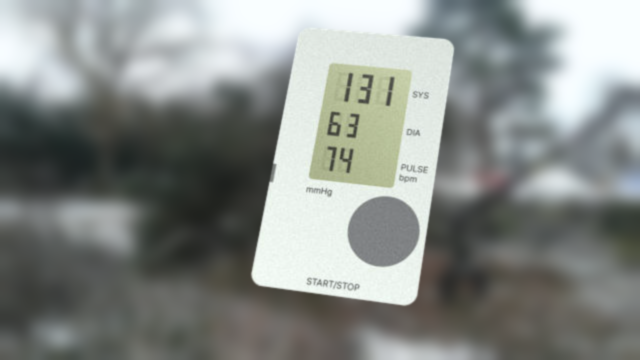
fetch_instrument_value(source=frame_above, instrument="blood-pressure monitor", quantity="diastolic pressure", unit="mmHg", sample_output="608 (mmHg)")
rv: 63 (mmHg)
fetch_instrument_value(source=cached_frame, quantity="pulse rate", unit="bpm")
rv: 74 (bpm)
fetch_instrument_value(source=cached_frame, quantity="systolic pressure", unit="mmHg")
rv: 131 (mmHg)
